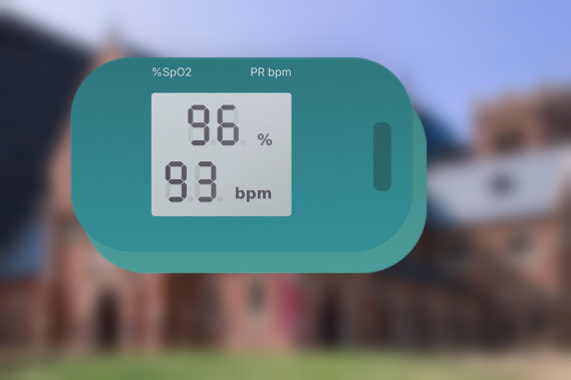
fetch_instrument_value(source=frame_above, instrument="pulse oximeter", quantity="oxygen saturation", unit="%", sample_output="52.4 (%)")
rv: 96 (%)
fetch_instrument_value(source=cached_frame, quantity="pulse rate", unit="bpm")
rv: 93 (bpm)
